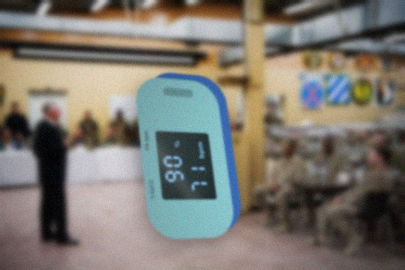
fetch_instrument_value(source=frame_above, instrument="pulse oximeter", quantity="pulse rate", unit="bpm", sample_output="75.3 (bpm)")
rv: 71 (bpm)
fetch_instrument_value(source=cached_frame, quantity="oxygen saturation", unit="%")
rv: 90 (%)
